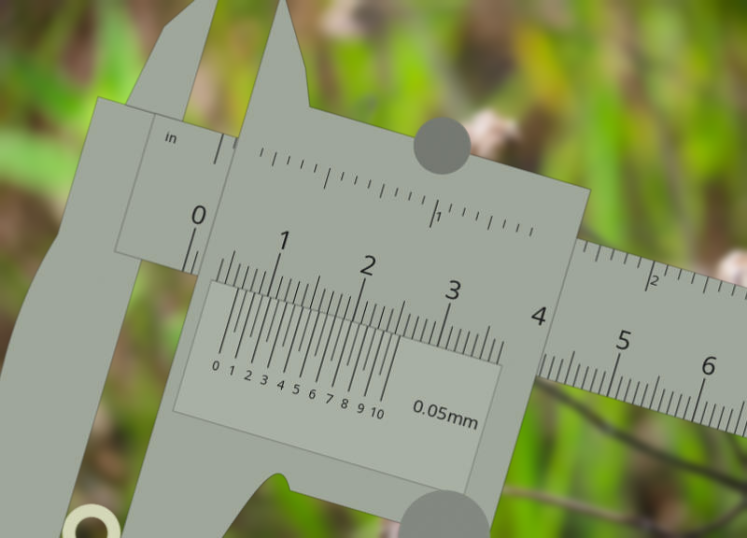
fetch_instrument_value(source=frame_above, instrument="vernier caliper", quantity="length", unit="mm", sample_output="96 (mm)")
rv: 6.6 (mm)
